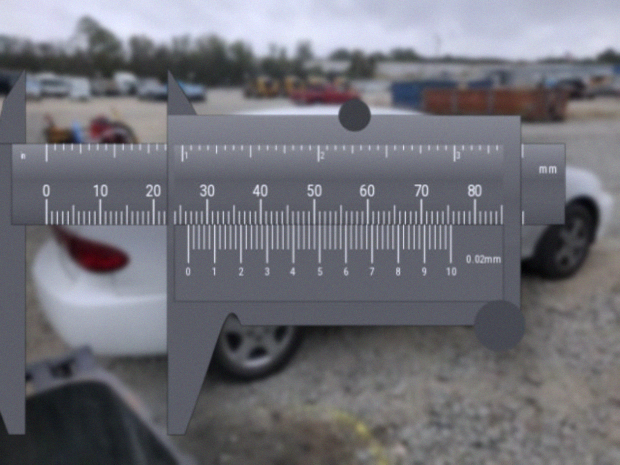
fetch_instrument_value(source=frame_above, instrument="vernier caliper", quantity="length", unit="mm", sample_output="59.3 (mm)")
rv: 26.5 (mm)
